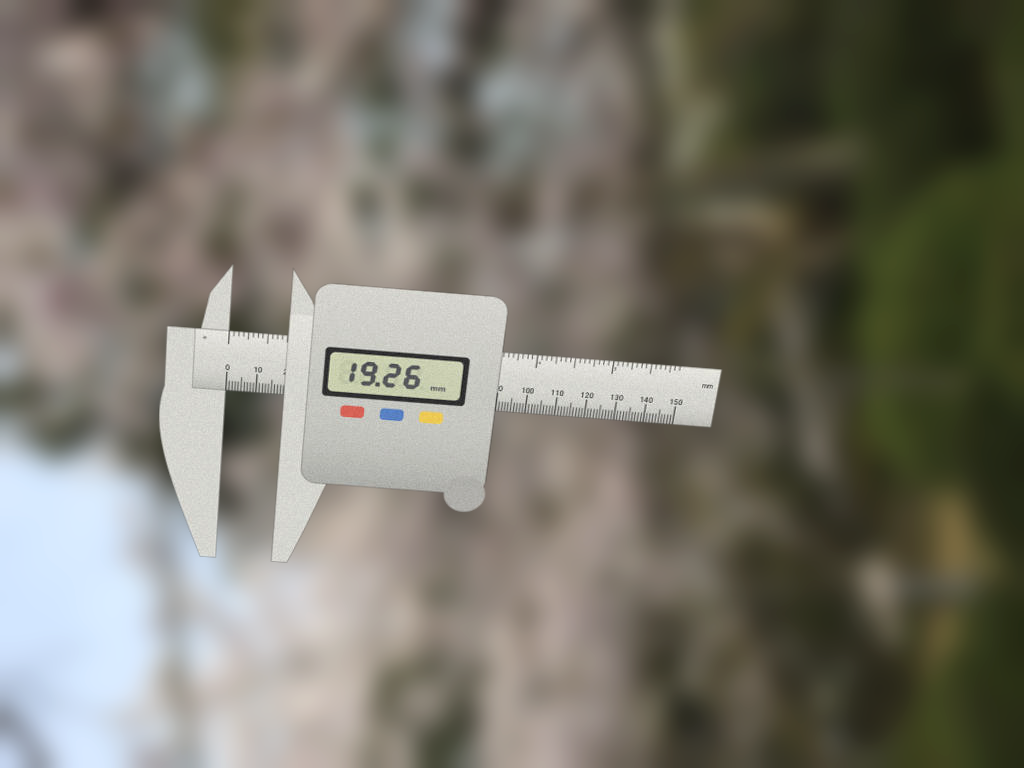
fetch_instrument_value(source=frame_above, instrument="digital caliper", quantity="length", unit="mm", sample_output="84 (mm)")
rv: 19.26 (mm)
